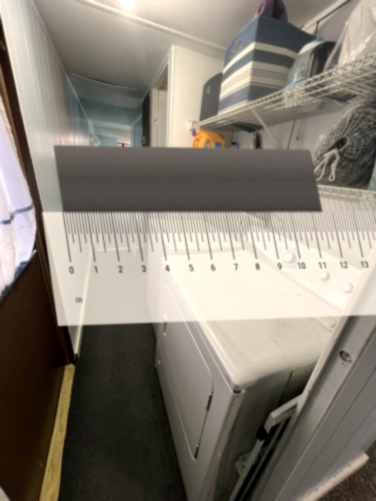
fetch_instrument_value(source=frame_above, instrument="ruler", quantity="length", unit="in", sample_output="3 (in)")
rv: 11.5 (in)
